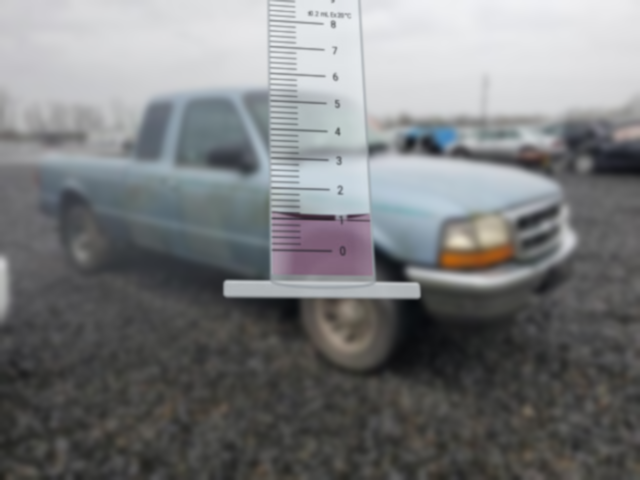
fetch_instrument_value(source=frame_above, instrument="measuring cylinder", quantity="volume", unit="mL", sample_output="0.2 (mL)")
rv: 1 (mL)
